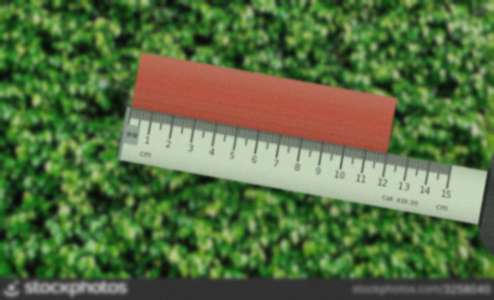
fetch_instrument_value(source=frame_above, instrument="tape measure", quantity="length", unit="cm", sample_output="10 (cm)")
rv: 12 (cm)
